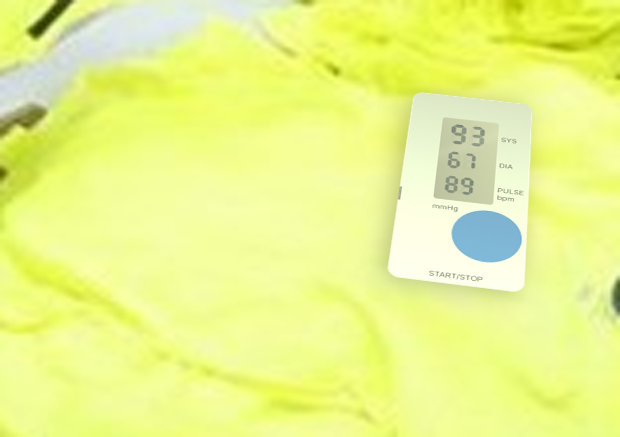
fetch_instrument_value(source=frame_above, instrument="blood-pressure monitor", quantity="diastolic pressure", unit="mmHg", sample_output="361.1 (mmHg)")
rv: 67 (mmHg)
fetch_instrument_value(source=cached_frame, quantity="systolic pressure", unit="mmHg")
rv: 93 (mmHg)
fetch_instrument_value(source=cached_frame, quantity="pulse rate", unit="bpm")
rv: 89 (bpm)
